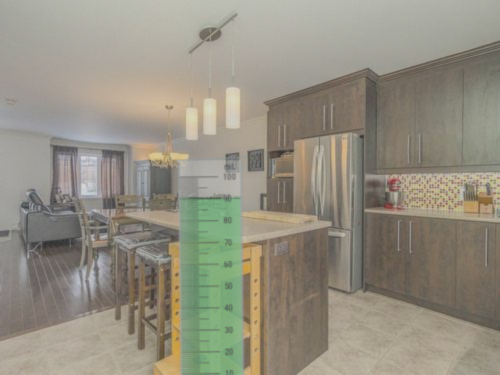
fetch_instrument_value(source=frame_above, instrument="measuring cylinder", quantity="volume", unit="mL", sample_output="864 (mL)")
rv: 90 (mL)
